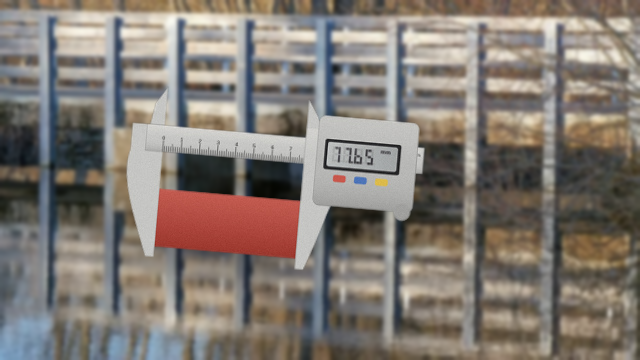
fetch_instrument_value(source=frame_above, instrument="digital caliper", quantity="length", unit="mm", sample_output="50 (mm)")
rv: 77.65 (mm)
